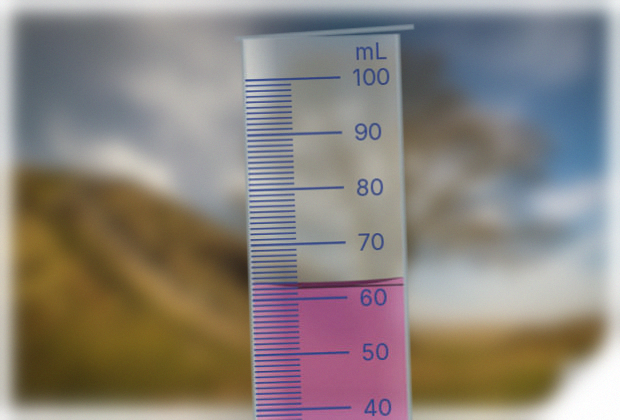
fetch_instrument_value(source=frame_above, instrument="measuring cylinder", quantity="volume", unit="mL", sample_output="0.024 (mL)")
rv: 62 (mL)
